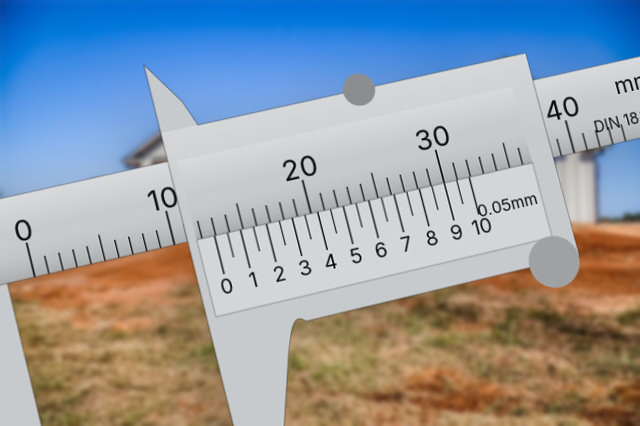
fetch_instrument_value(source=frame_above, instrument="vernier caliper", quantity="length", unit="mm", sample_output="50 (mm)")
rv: 12.9 (mm)
